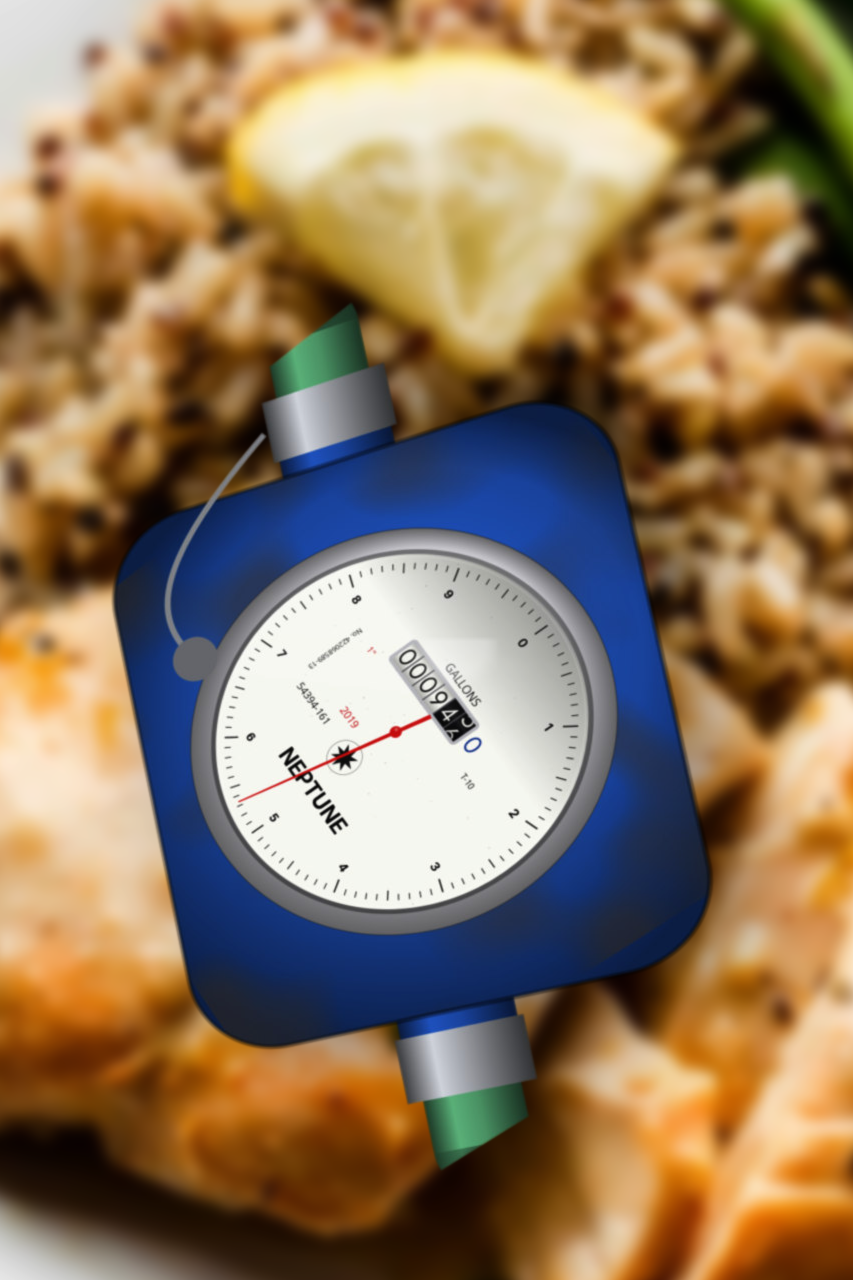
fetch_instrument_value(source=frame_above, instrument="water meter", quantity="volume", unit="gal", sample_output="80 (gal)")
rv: 9455.3 (gal)
